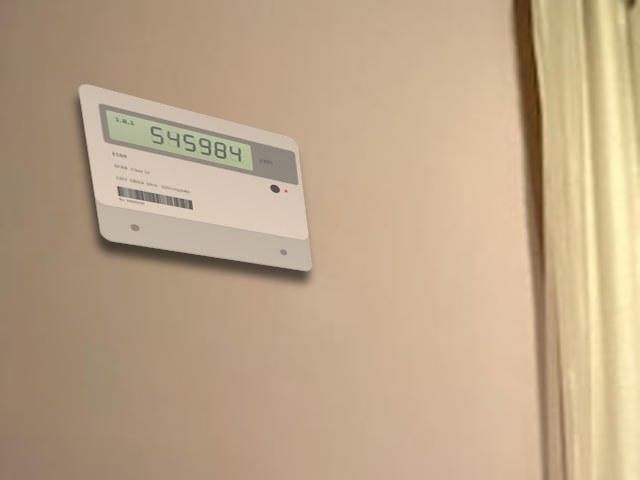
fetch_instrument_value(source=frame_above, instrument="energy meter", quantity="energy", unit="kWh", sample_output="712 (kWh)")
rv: 545984 (kWh)
